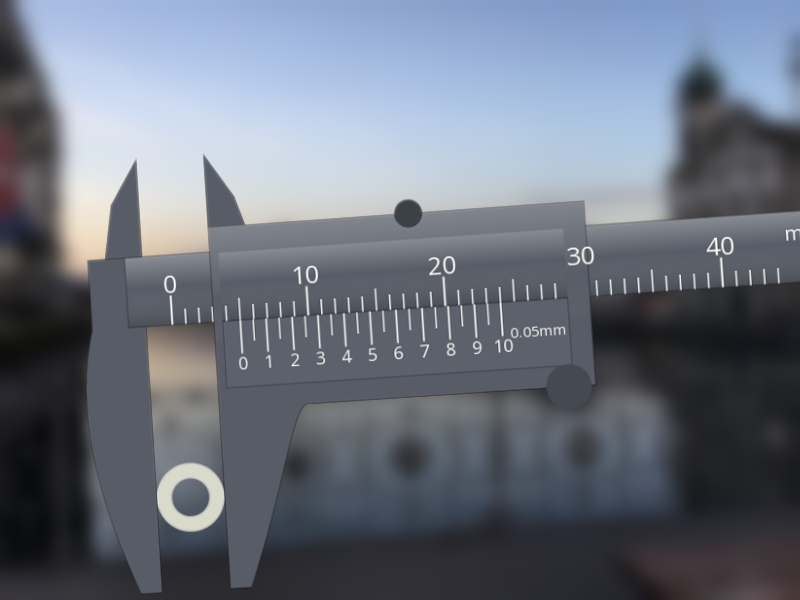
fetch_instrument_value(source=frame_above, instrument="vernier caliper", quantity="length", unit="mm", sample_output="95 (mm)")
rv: 5.0 (mm)
